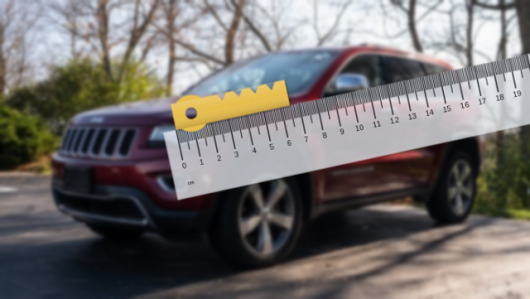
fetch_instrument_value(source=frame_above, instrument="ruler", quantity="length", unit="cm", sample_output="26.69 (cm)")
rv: 6.5 (cm)
